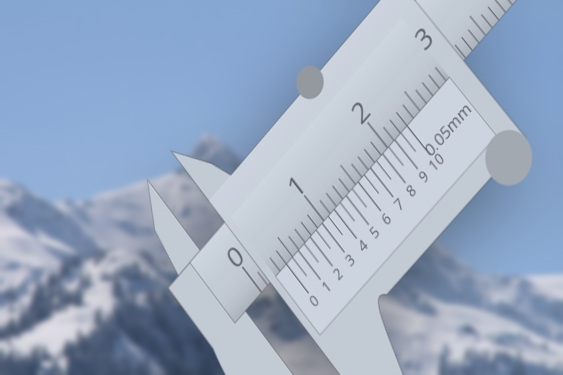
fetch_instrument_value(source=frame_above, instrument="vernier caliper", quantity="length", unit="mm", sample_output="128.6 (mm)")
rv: 4.0 (mm)
